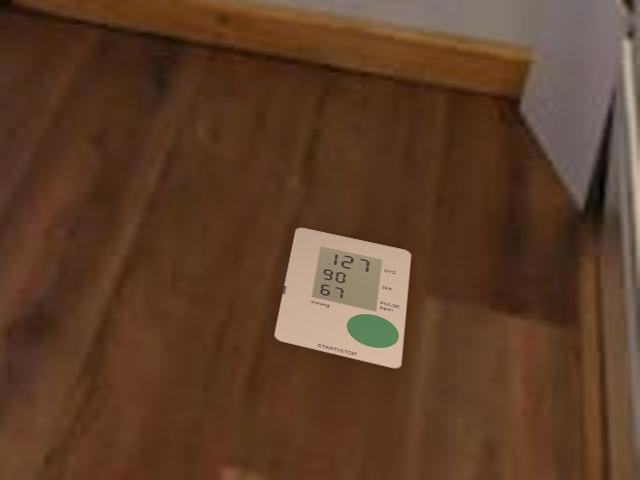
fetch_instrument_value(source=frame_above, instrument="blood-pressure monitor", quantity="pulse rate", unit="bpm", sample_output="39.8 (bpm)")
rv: 67 (bpm)
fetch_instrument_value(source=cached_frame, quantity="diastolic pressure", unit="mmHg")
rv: 90 (mmHg)
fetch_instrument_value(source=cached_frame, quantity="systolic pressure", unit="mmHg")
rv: 127 (mmHg)
